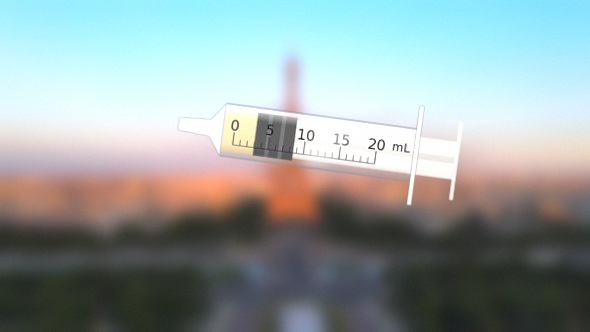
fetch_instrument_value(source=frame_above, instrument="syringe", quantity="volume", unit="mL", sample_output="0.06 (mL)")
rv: 3 (mL)
